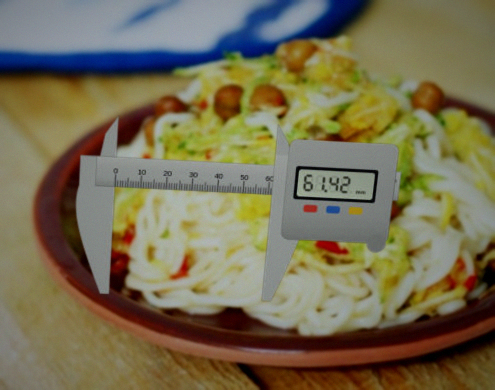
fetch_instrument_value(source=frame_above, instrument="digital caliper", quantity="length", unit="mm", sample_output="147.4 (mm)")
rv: 61.42 (mm)
